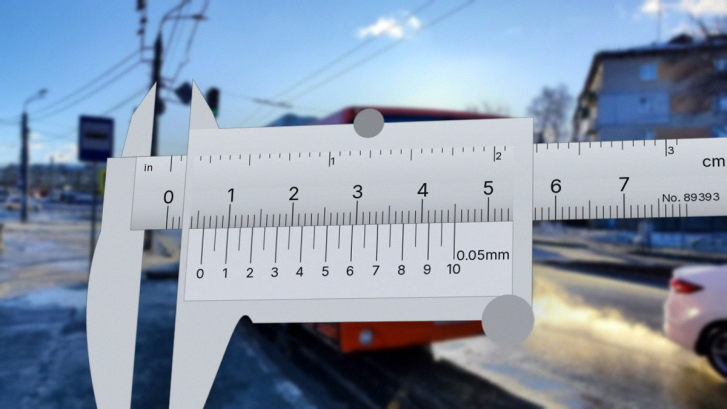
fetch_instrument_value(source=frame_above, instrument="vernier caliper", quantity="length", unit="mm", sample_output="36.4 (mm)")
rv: 6.0 (mm)
